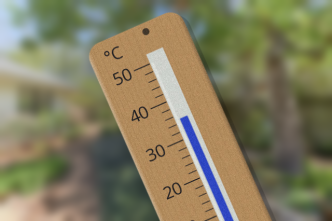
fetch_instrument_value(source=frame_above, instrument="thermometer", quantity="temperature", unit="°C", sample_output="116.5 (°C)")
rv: 35 (°C)
